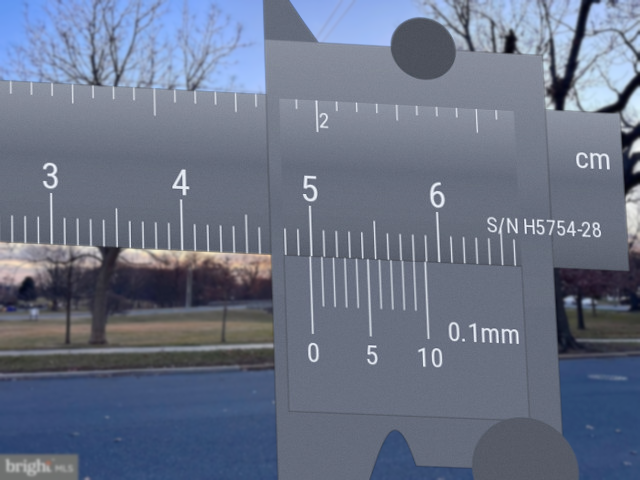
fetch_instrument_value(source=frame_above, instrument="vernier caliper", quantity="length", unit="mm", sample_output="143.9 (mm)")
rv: 49.9 (mm)
